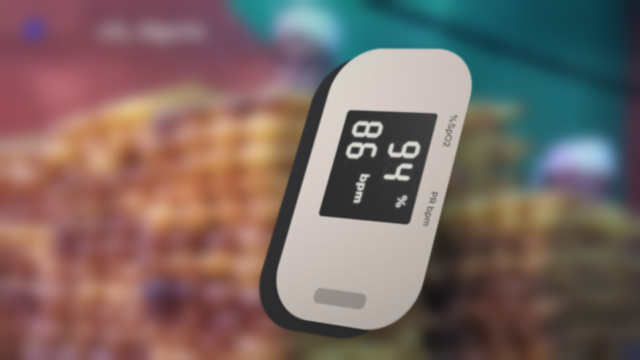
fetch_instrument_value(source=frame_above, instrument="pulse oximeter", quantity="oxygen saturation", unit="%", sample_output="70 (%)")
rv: 94 (%)
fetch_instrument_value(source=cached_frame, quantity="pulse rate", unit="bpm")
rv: 86 (bpm)
